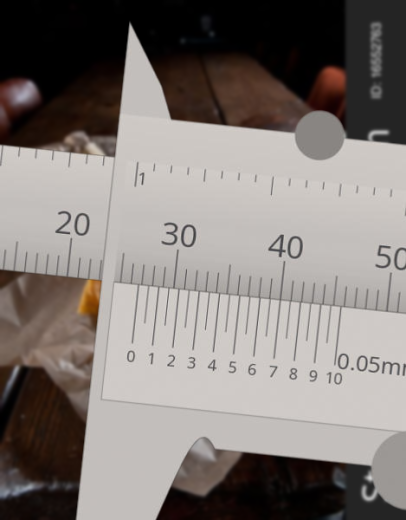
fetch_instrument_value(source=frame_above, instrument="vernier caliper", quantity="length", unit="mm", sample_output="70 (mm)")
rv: 26.7 (mm)
